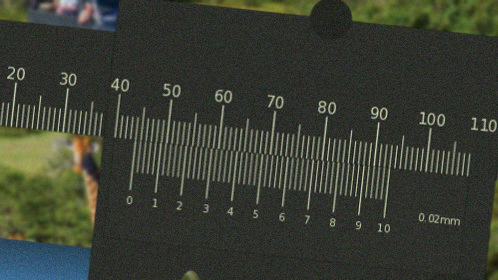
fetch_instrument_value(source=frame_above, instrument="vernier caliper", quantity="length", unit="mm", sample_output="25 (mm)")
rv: 44.0 (mm)
